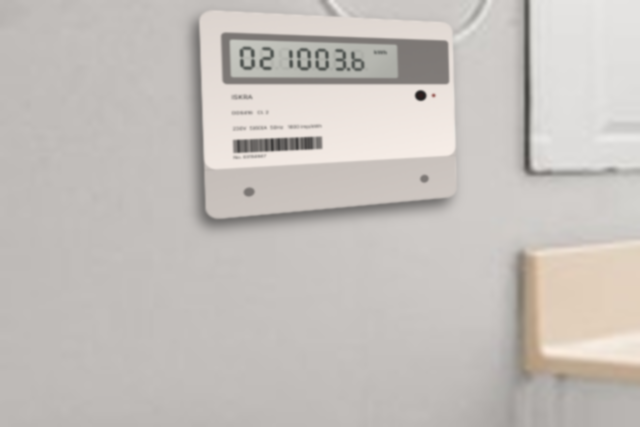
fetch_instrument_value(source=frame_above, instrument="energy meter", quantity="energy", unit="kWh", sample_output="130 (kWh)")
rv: 21003.6 (kWh)
